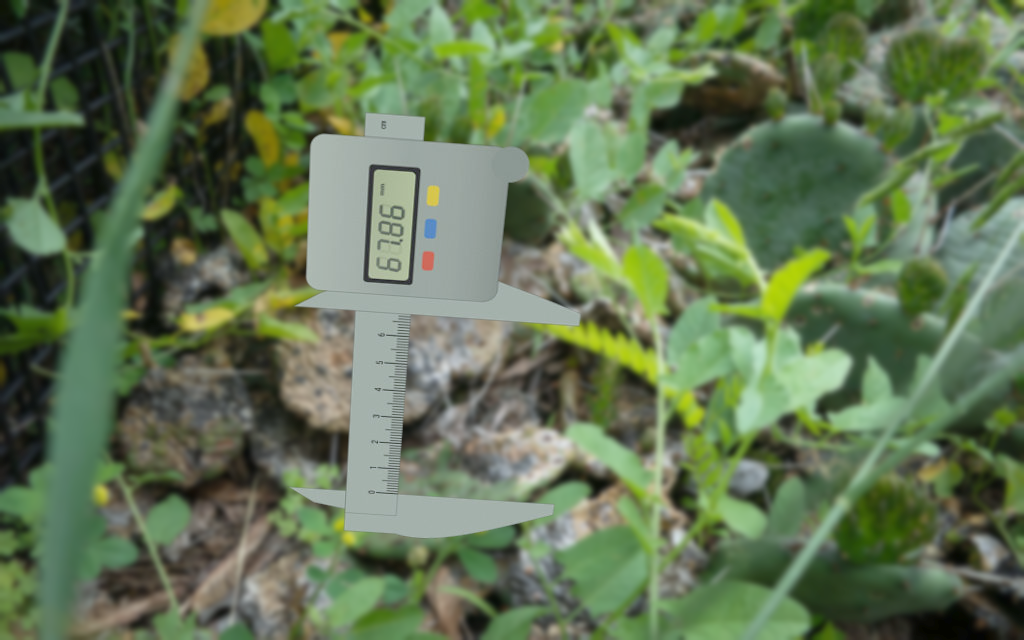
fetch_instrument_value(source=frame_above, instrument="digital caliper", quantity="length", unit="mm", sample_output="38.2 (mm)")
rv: 67.86 (mm)
